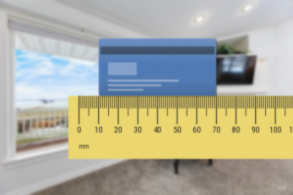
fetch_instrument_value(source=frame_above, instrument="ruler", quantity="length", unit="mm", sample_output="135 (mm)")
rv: 60 (mm)
